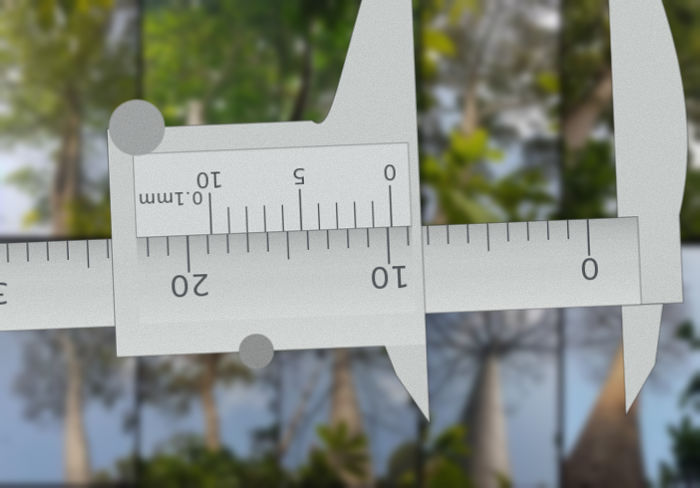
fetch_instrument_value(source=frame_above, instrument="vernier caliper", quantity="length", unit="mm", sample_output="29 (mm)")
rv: 9.8 (mm)
